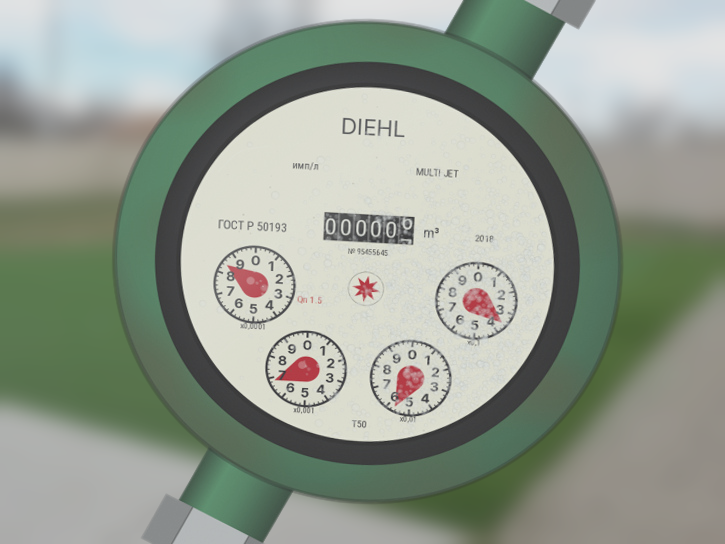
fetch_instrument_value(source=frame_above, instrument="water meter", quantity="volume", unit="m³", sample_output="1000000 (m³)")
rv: 6.3568 (m³)
